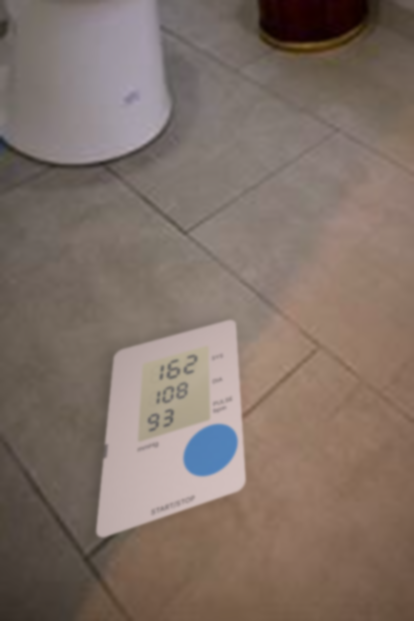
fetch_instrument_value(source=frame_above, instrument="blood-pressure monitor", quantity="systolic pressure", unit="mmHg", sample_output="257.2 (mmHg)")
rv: 162 (mmHg)
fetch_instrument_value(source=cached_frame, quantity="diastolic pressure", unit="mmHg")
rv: 108 (mmHg)
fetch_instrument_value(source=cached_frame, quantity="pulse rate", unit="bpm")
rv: 93 (bpm)
